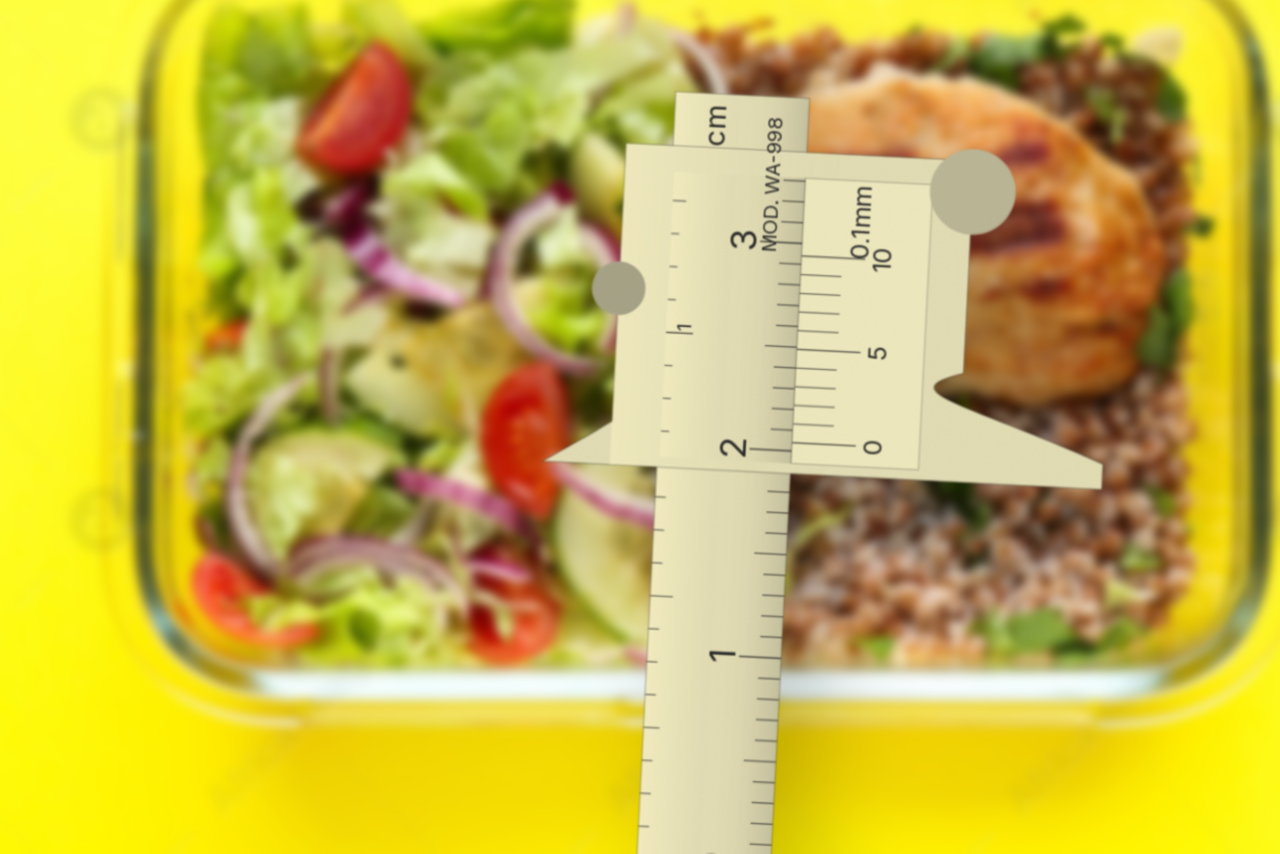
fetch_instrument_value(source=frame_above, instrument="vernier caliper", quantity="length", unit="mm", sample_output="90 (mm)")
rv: 20.4 (mm)
